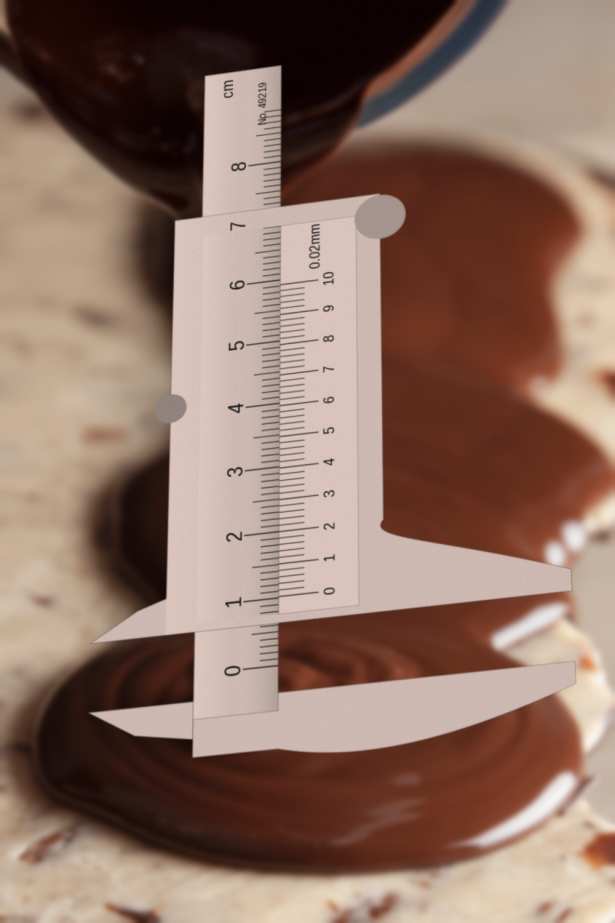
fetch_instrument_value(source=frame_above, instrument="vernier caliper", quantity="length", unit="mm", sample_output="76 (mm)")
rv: 10.2 (mm)
